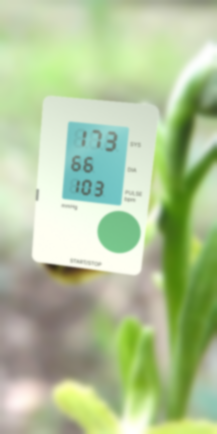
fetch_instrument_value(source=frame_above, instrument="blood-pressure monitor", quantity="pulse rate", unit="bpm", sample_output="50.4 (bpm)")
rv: 103 (bpm)
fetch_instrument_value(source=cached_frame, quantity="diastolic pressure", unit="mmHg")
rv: 66 (mmHg)
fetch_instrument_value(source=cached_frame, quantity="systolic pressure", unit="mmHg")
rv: 173 (mmHg)
